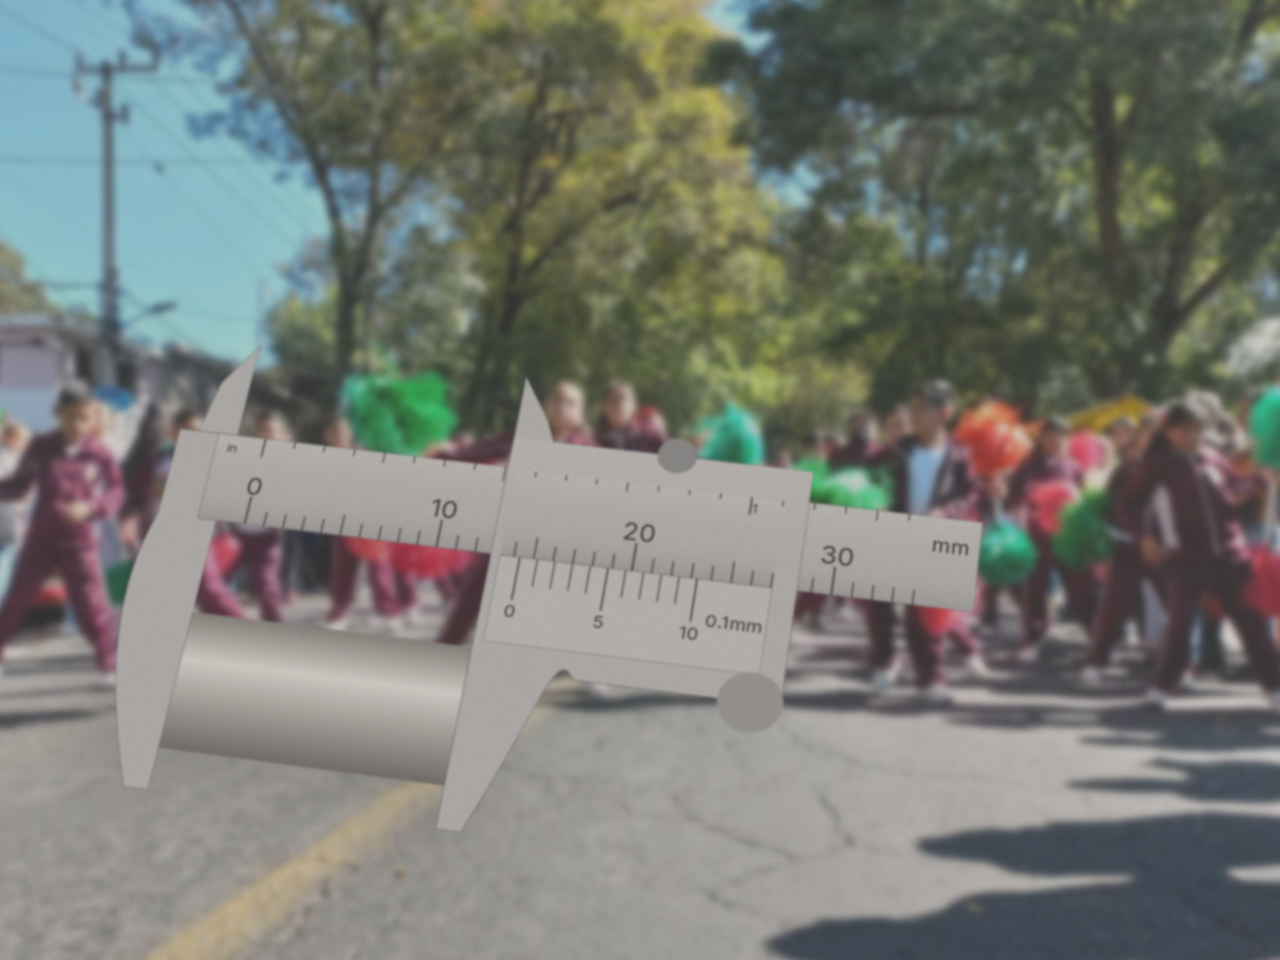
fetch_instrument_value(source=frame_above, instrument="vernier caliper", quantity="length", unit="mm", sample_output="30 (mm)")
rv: 14.3 (mm)
